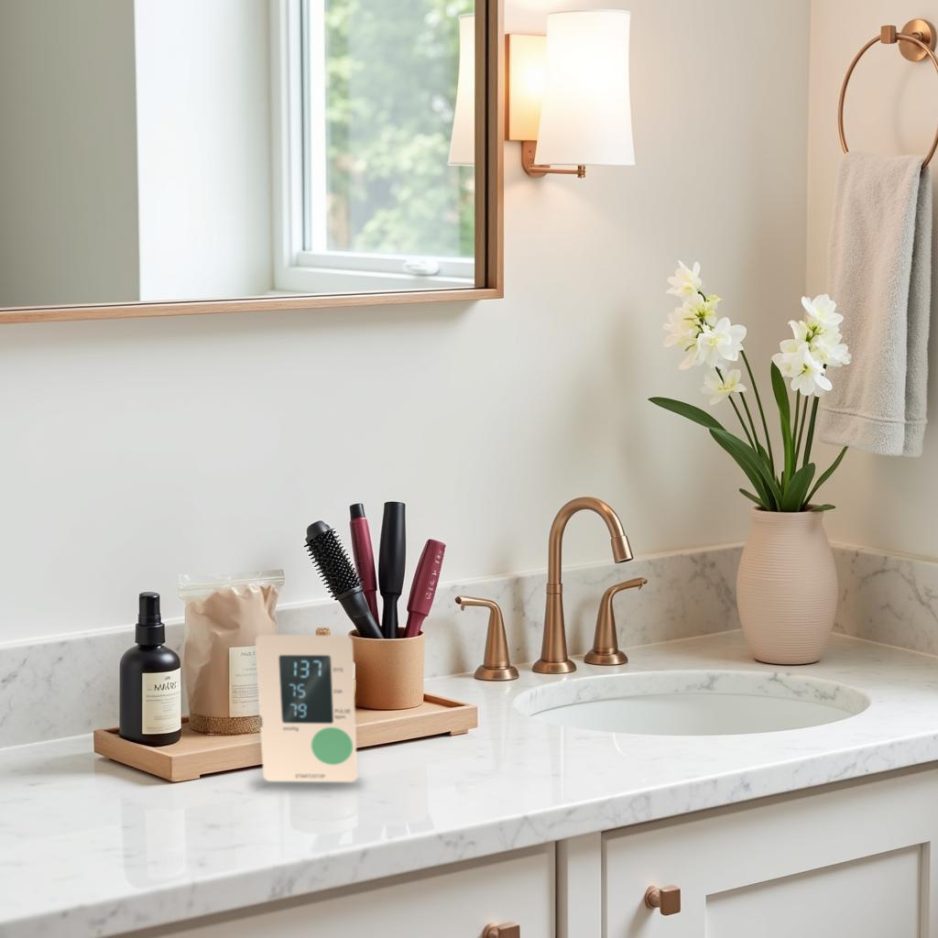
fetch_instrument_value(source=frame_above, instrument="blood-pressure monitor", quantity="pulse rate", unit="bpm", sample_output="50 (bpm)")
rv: 79 (bpm)
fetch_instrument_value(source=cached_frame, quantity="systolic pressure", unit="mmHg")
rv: 137 (mmHg)
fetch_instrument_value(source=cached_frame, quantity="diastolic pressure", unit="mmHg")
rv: 75 (mmHg)
